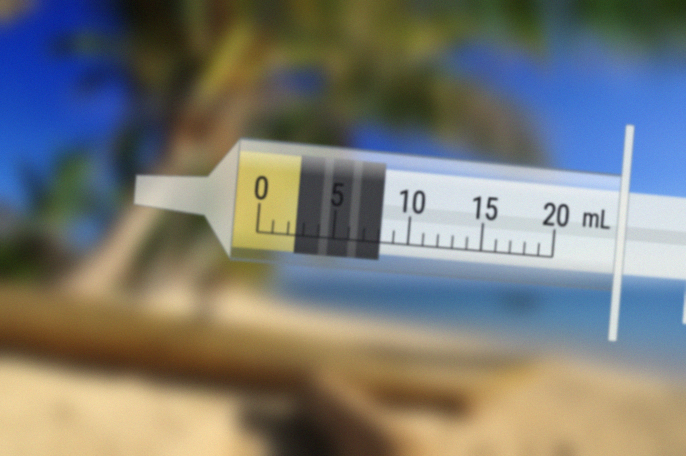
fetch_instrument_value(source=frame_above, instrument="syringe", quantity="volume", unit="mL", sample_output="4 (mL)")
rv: 2.5 (mL)
